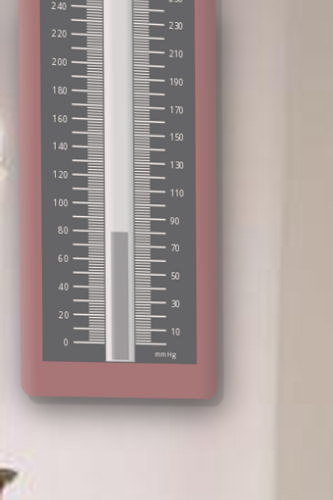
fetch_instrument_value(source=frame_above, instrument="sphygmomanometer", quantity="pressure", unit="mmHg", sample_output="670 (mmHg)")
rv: 80 (mmHg)
